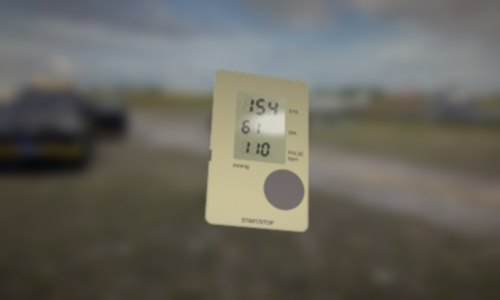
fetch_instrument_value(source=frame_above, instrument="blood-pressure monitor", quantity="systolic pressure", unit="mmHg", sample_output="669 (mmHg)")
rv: 154 (mmHg)
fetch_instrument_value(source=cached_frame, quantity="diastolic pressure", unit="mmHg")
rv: 61 (mmHg)
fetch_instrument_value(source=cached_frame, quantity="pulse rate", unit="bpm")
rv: 110 (bpm)
